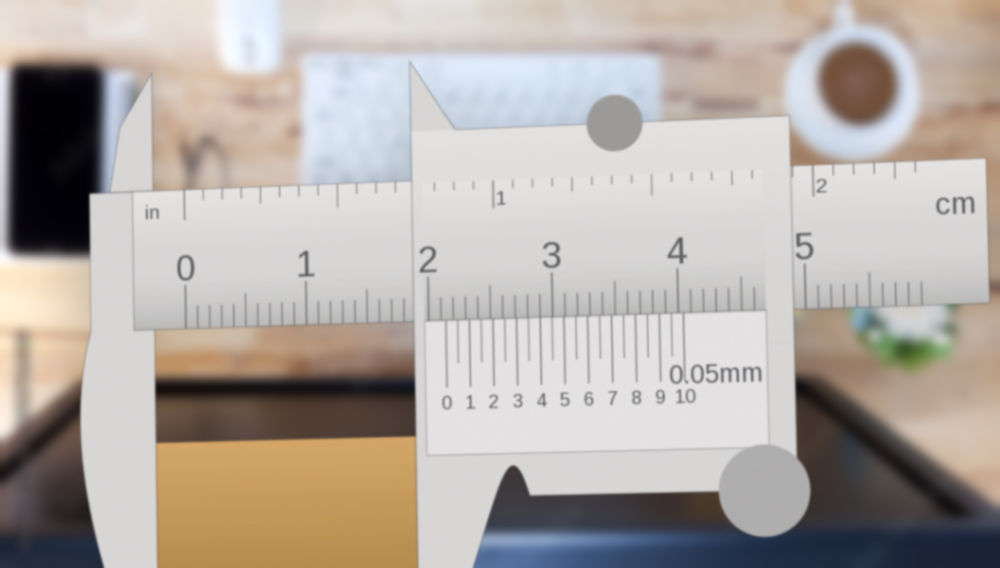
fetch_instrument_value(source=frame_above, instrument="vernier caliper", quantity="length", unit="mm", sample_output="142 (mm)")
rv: 21.4 (mm)
